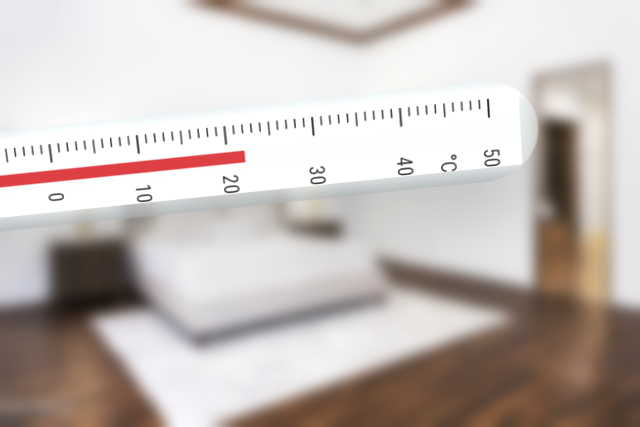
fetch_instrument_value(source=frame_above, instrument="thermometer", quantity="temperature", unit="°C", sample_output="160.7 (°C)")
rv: 22 (°C)
